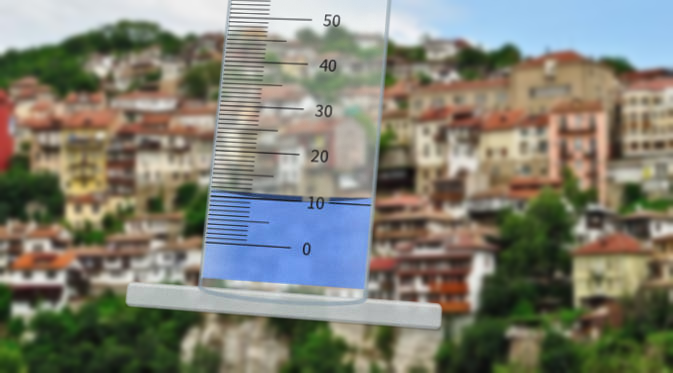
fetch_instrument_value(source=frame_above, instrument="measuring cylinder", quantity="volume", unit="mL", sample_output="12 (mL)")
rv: 10 (mL)
